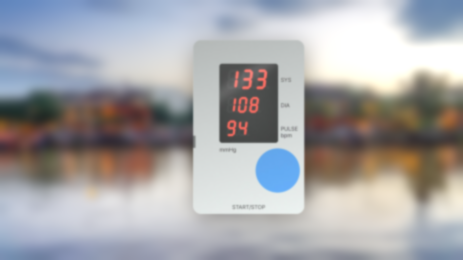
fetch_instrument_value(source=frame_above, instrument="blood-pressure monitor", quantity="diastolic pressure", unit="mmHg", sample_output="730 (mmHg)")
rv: 108 (mmHg)
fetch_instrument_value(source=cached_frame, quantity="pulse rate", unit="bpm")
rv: 94 (bpm)
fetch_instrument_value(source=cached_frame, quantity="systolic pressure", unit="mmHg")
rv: 133 (mmHg)
